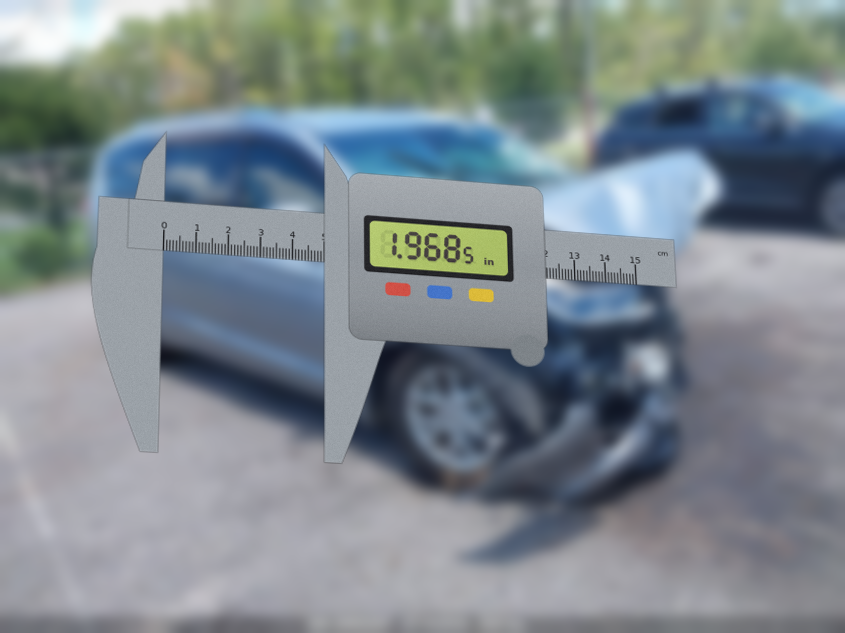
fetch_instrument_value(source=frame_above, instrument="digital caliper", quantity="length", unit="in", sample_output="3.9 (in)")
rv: 1.9685 (in)
